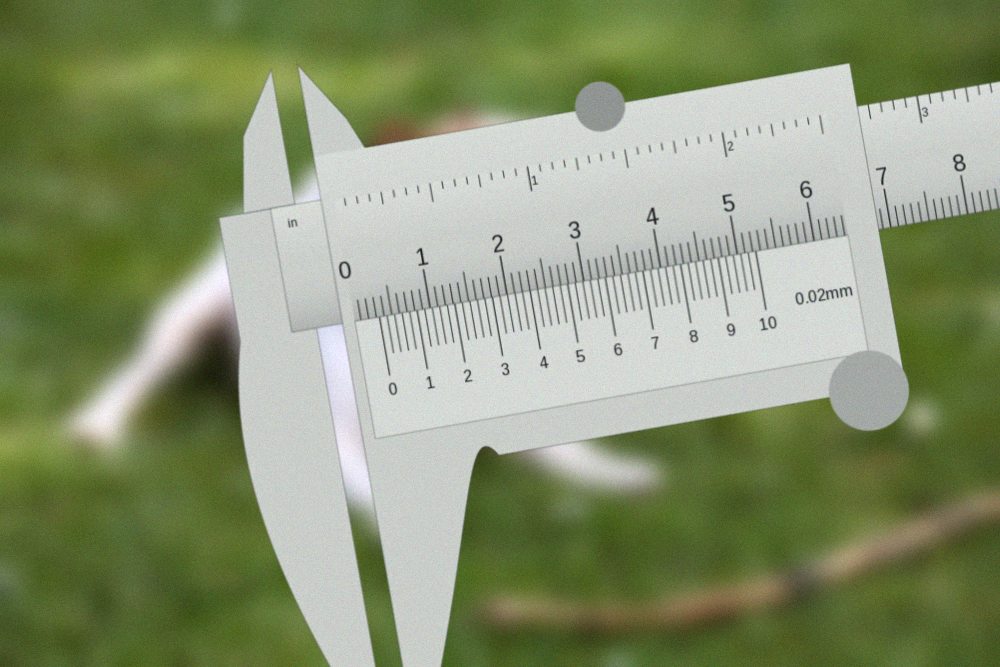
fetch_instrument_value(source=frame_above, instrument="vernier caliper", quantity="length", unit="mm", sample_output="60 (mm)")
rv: 3.4 (mm)
